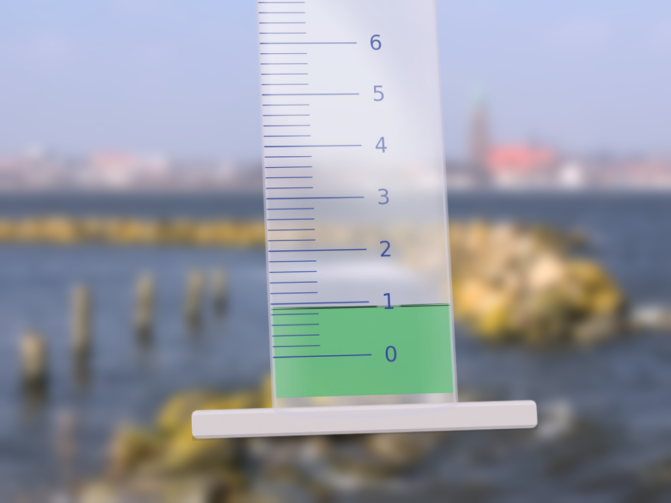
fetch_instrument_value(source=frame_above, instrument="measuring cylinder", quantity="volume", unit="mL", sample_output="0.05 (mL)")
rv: 0.9 (mL)
